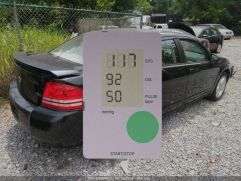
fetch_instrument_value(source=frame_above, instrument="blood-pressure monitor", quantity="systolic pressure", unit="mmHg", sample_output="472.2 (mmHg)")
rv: 117 (mmHg)
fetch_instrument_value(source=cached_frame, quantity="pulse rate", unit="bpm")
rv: 50 (bpm)
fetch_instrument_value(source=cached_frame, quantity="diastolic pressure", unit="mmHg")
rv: 92 (mmHg)
